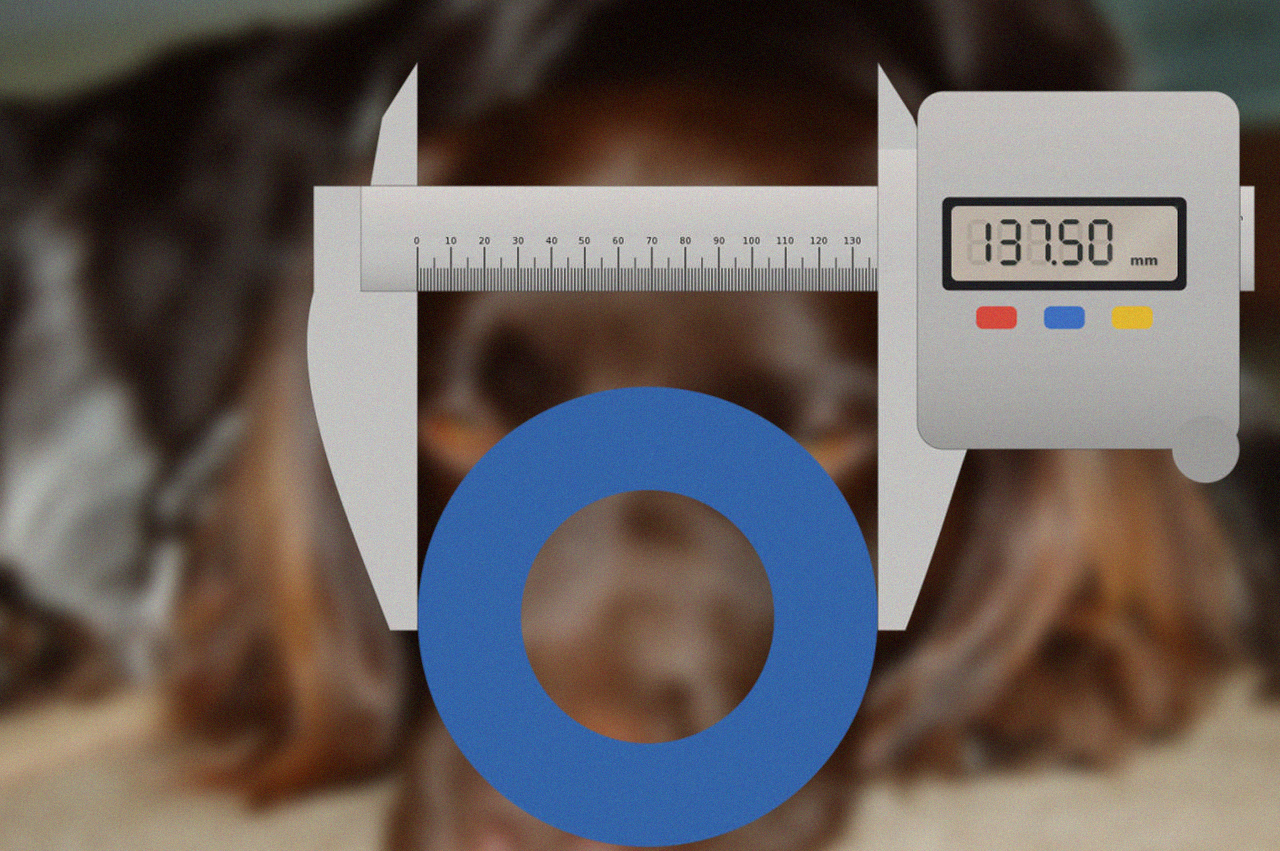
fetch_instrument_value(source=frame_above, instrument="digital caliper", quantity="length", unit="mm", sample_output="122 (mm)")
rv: 137.50 (mm)
